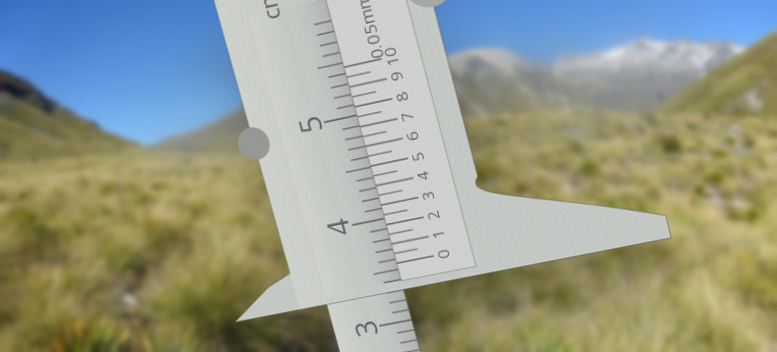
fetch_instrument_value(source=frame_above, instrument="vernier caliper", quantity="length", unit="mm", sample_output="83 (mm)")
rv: 35.6 (mm)
